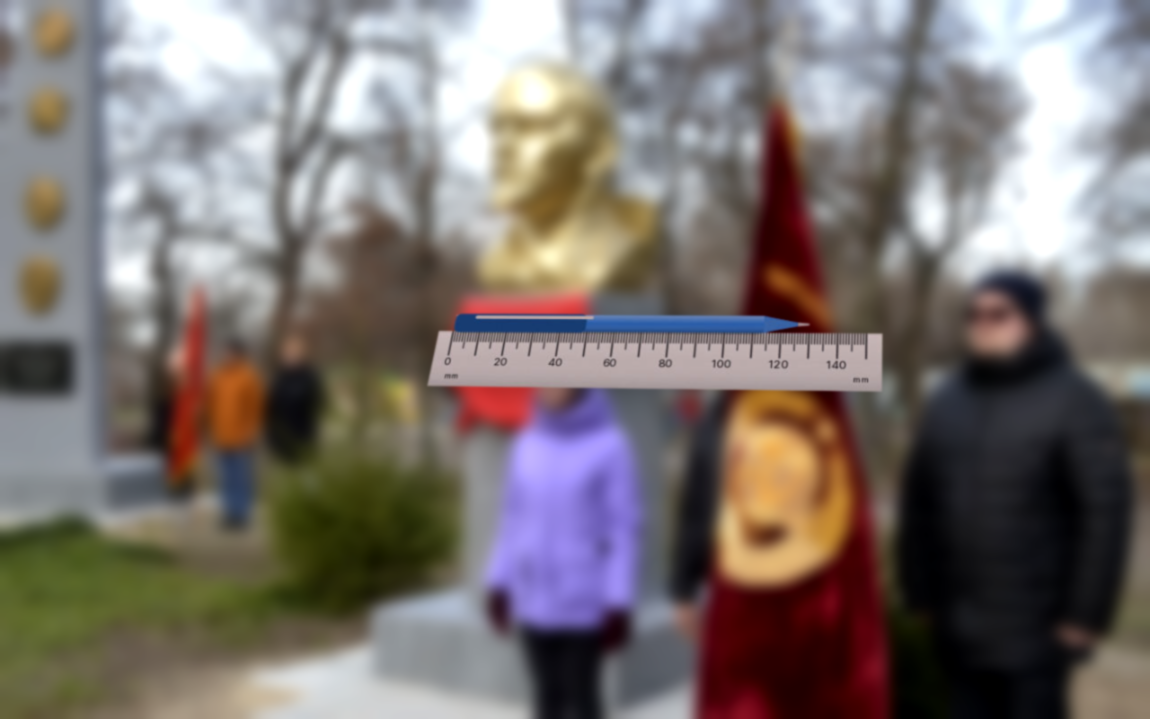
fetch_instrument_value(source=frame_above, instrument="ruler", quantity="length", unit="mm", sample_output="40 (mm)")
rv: 130 (mm)
